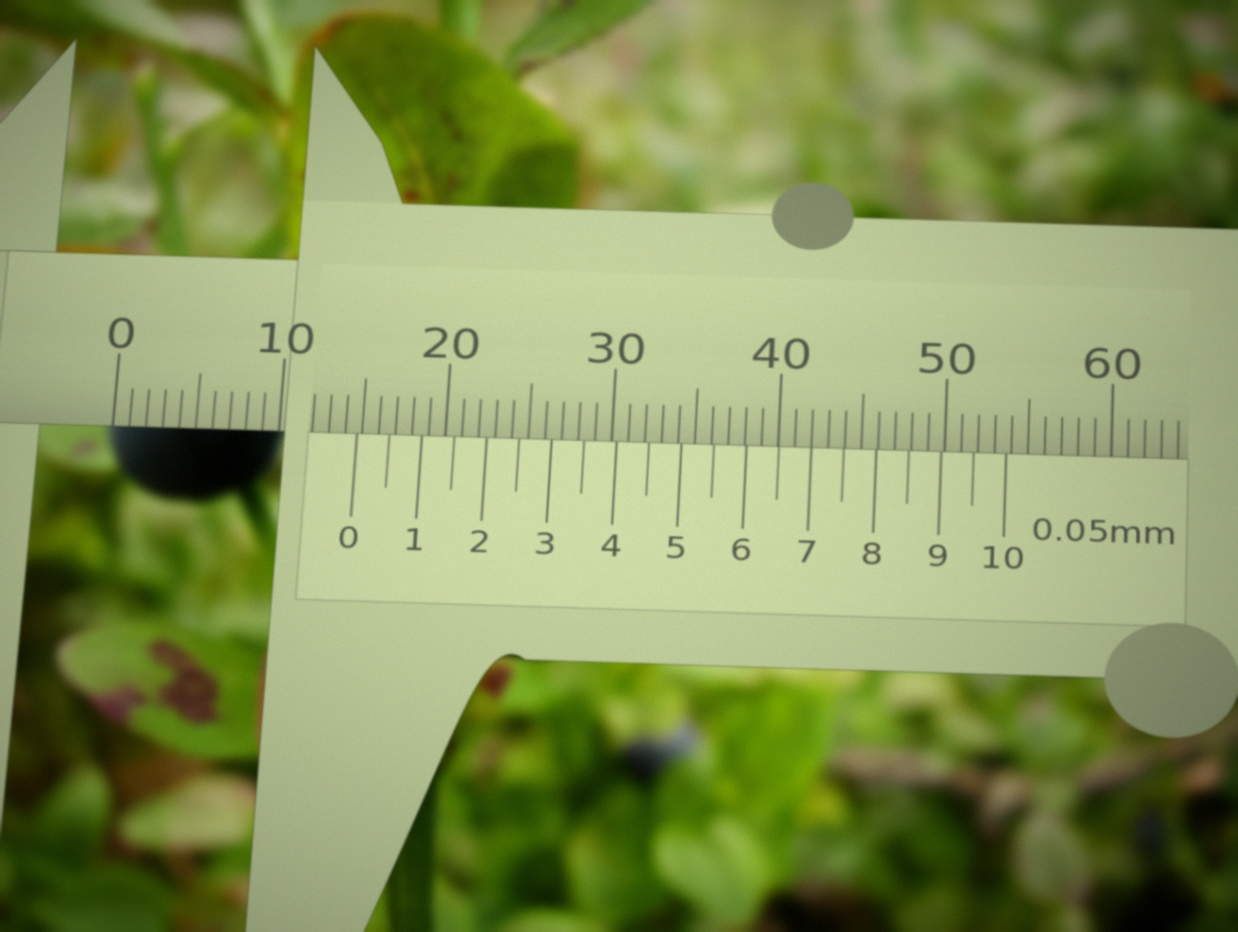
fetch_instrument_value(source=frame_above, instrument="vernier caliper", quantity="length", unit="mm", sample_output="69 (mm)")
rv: 14.7 (mm)
